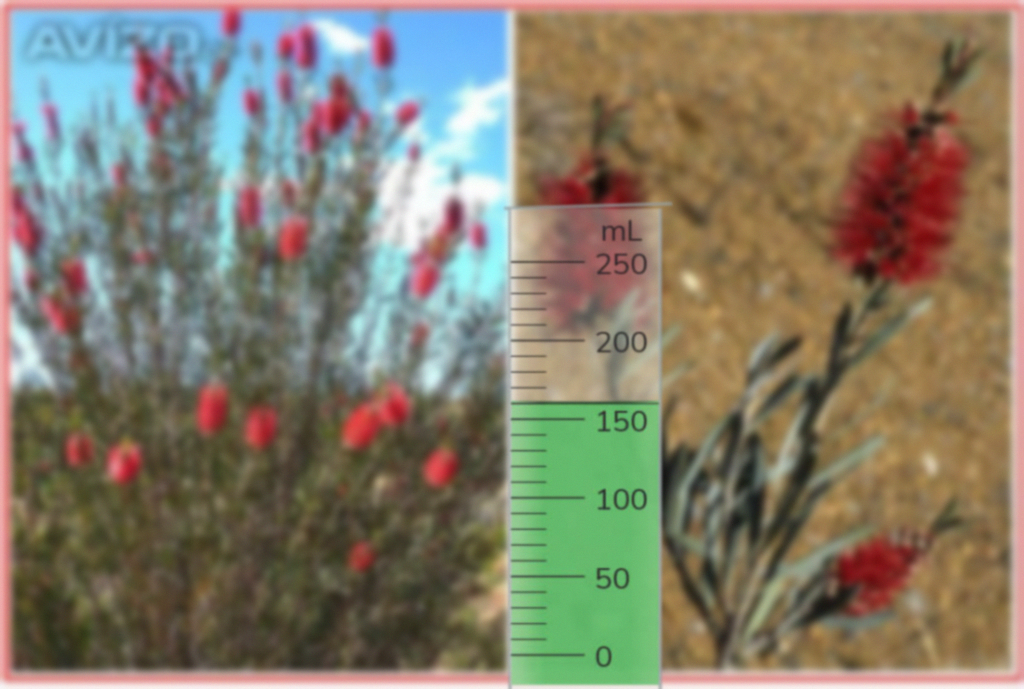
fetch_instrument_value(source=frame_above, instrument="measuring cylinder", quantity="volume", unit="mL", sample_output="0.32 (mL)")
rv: 160 (mL)
